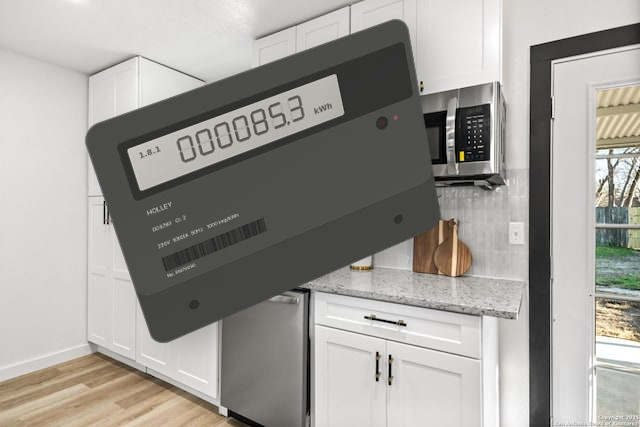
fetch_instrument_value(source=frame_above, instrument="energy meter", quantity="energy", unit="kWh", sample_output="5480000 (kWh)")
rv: 85.3 (kWh)
